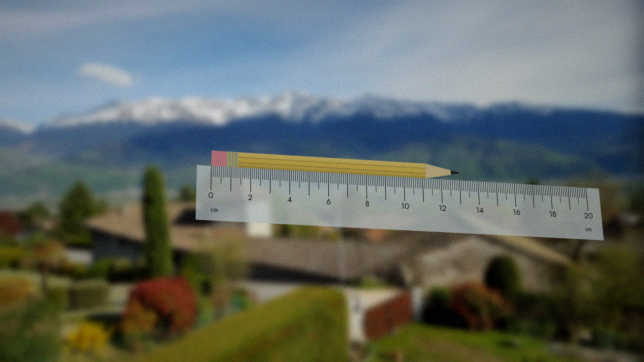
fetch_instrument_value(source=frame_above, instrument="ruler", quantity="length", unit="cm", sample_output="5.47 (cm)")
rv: 13 (cm)
